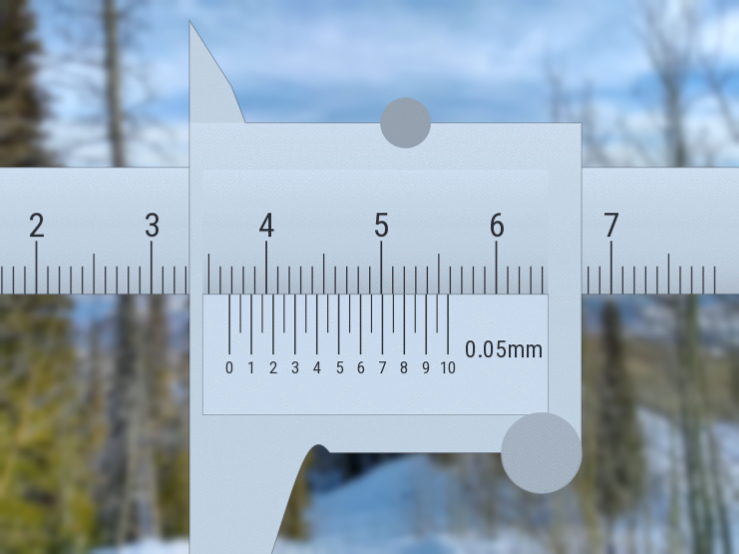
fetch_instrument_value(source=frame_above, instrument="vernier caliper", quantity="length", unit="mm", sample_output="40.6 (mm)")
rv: 36.8 (mm)
